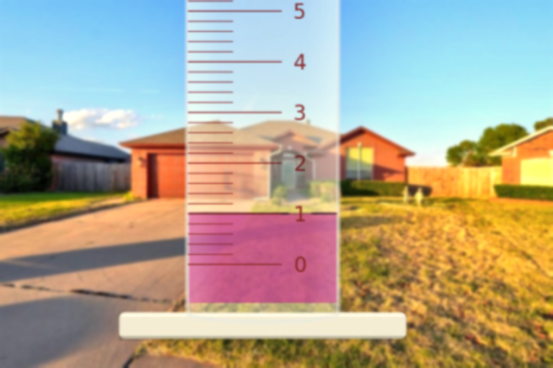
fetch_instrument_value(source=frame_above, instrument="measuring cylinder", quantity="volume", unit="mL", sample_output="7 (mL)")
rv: 1 (mL)
